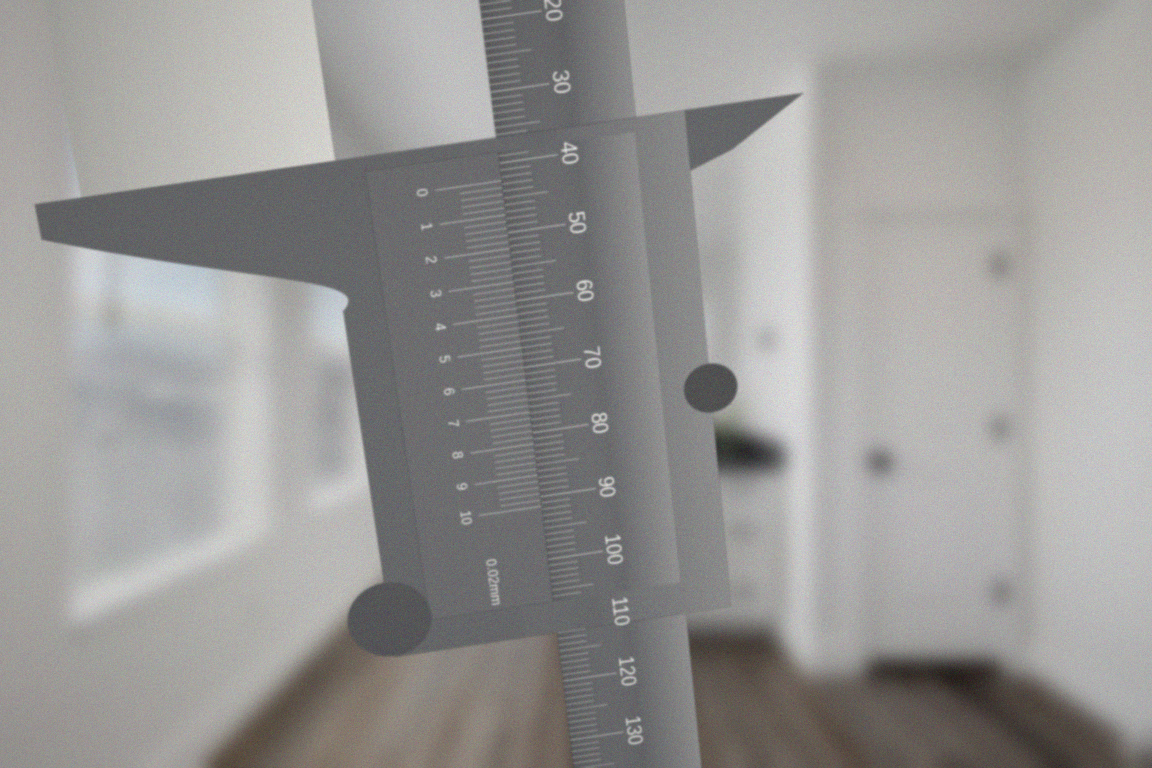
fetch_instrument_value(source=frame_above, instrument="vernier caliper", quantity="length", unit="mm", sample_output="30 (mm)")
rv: 42.5 (mm)
